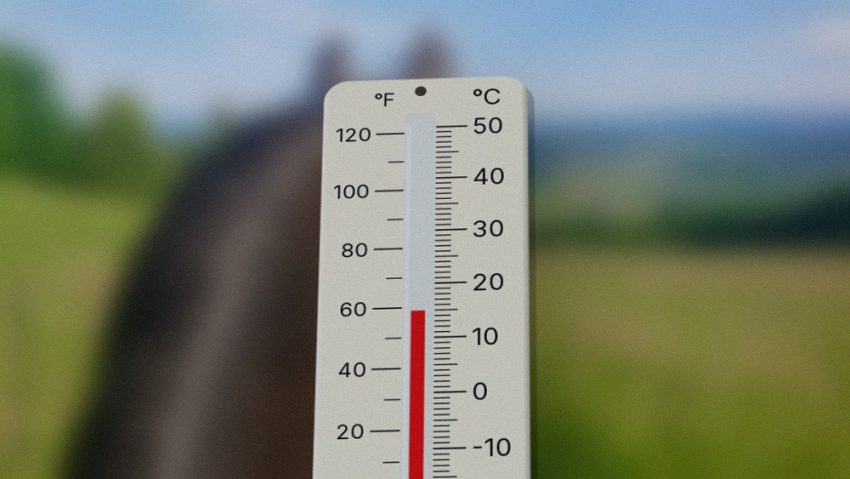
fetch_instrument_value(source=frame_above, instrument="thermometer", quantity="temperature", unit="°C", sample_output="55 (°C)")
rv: 15 (°C)
